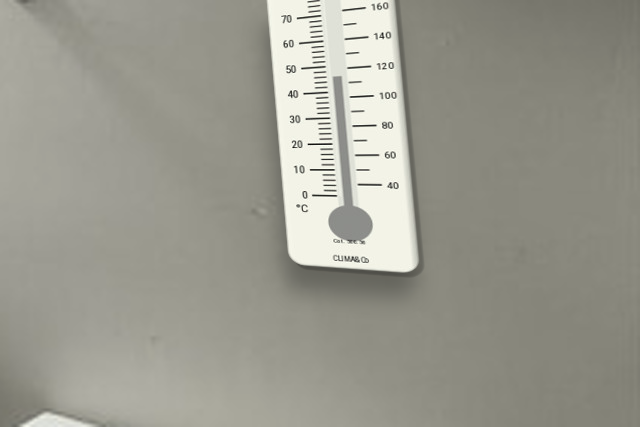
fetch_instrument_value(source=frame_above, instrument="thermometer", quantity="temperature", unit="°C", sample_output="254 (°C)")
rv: 46 (°C)
